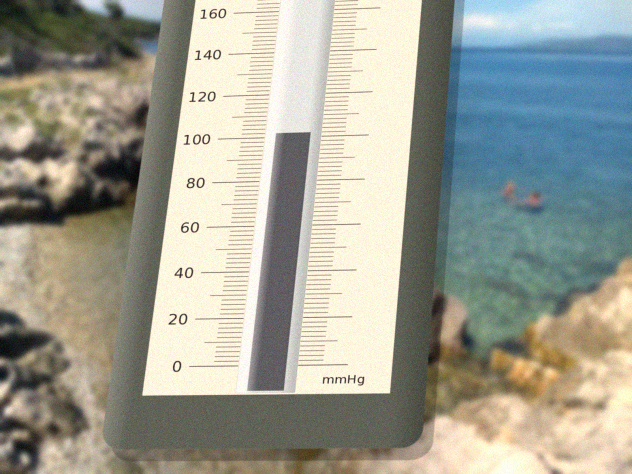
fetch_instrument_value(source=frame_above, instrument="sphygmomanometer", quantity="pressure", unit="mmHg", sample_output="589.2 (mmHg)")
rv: 102 (mmHg)
